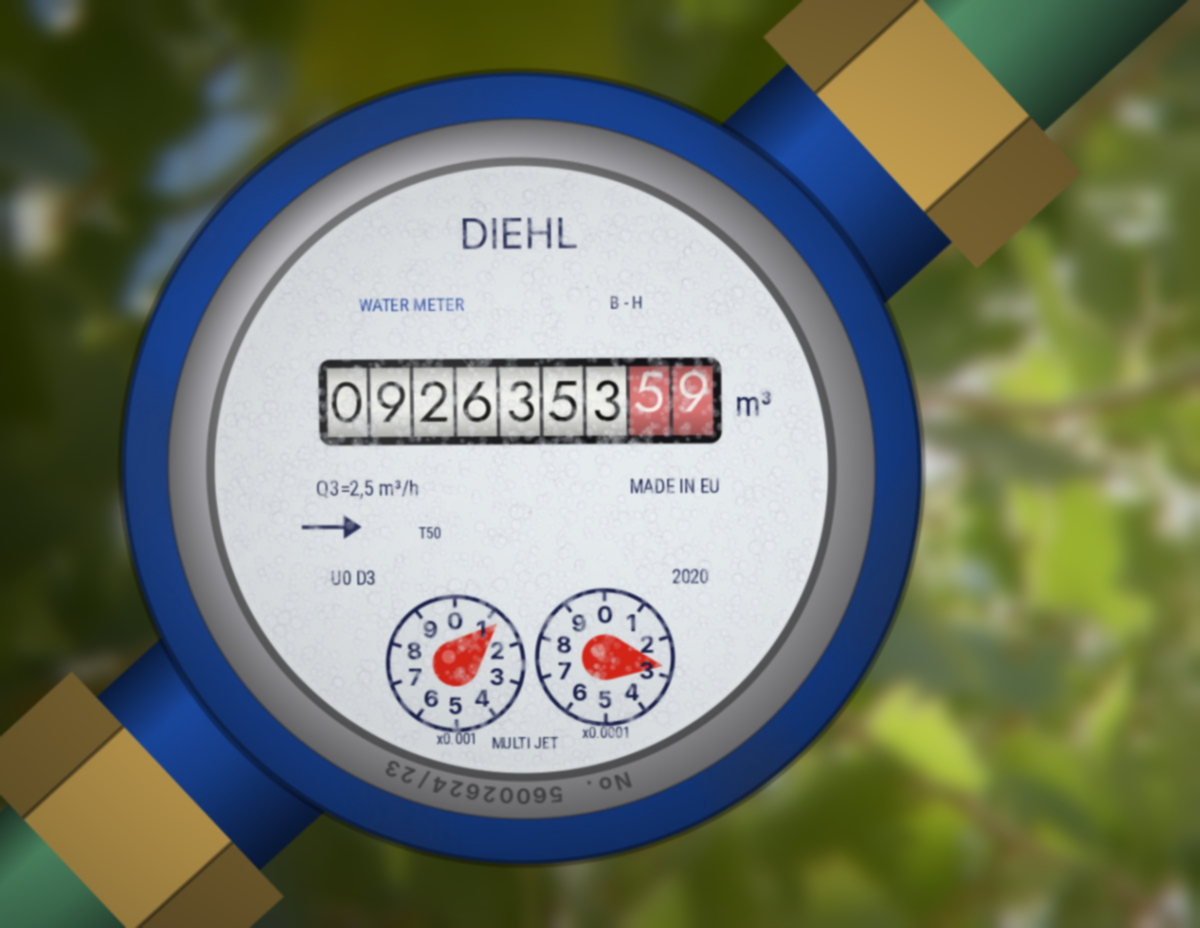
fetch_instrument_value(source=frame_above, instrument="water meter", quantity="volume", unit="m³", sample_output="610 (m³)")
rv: 926353.5912 (m³)
